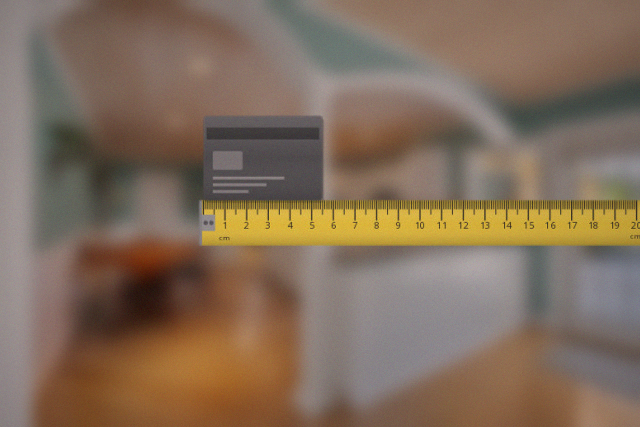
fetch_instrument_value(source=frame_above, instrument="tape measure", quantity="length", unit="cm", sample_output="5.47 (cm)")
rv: 5.5 (cm)
